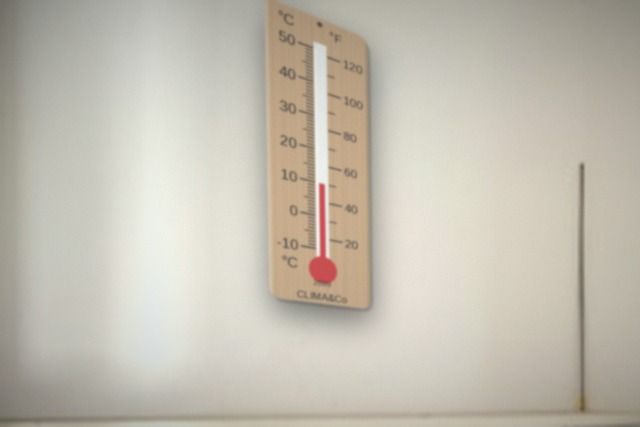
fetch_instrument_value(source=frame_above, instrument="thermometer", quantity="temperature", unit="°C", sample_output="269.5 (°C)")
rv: 10 (°C)
